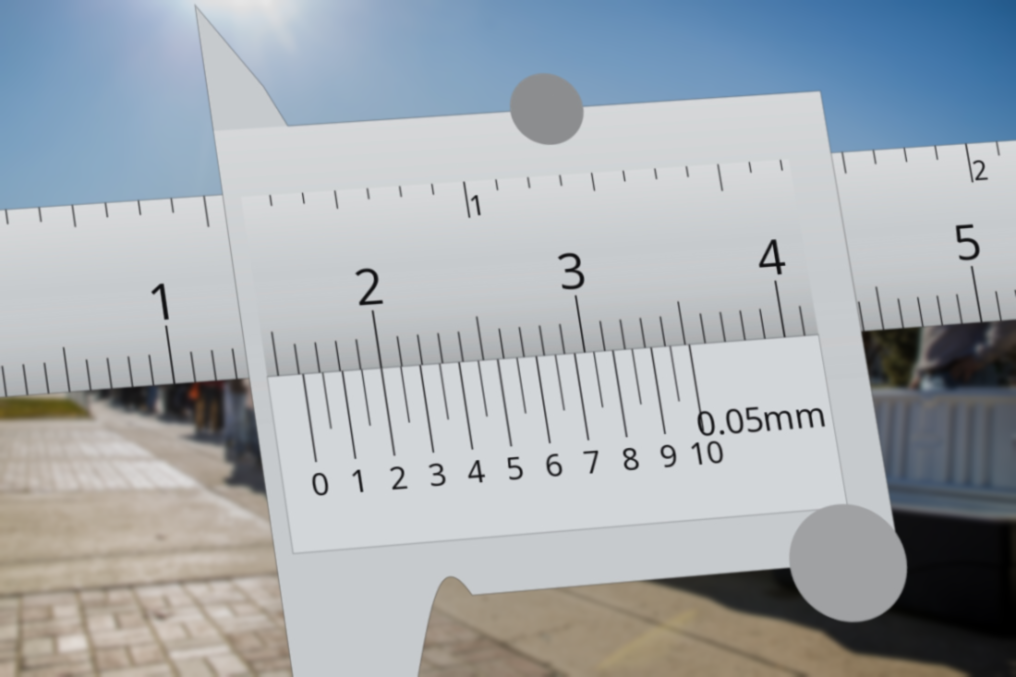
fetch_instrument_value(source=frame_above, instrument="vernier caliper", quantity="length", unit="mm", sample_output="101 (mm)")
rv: 16.2 (mm)
